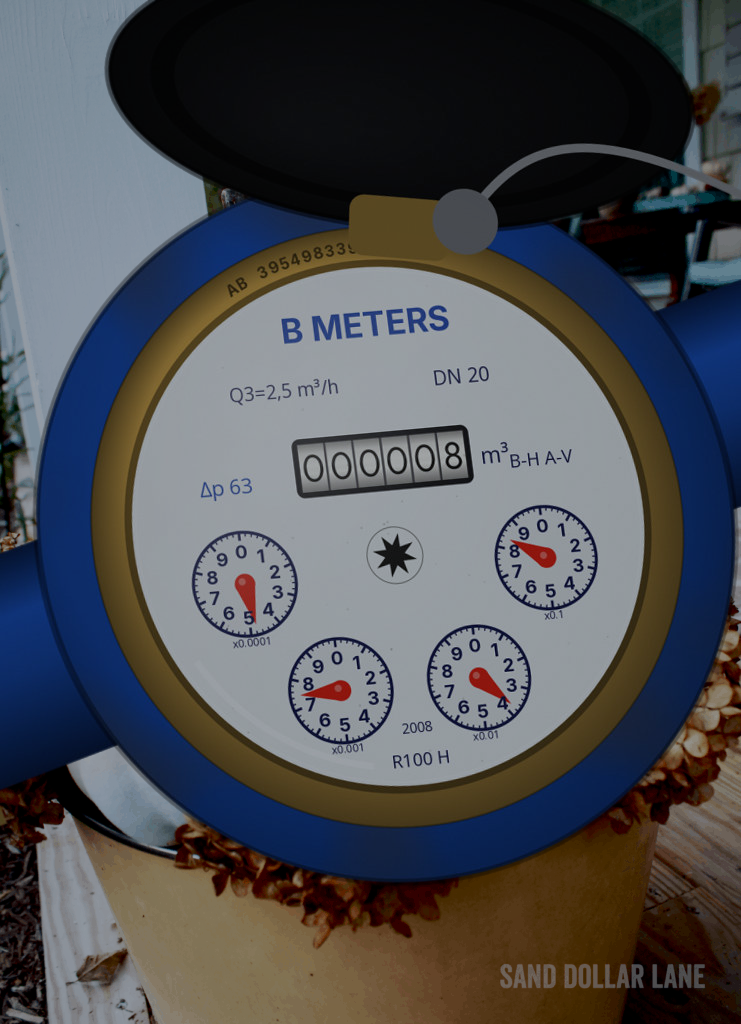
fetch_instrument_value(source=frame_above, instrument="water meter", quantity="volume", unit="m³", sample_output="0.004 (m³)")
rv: 8.8374 (m³)
